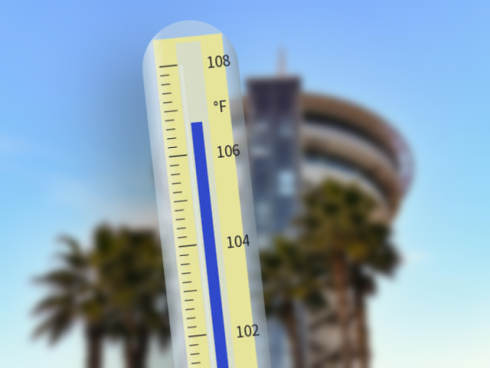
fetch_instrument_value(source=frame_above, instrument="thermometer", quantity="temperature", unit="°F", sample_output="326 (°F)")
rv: 106.7 (°F)
